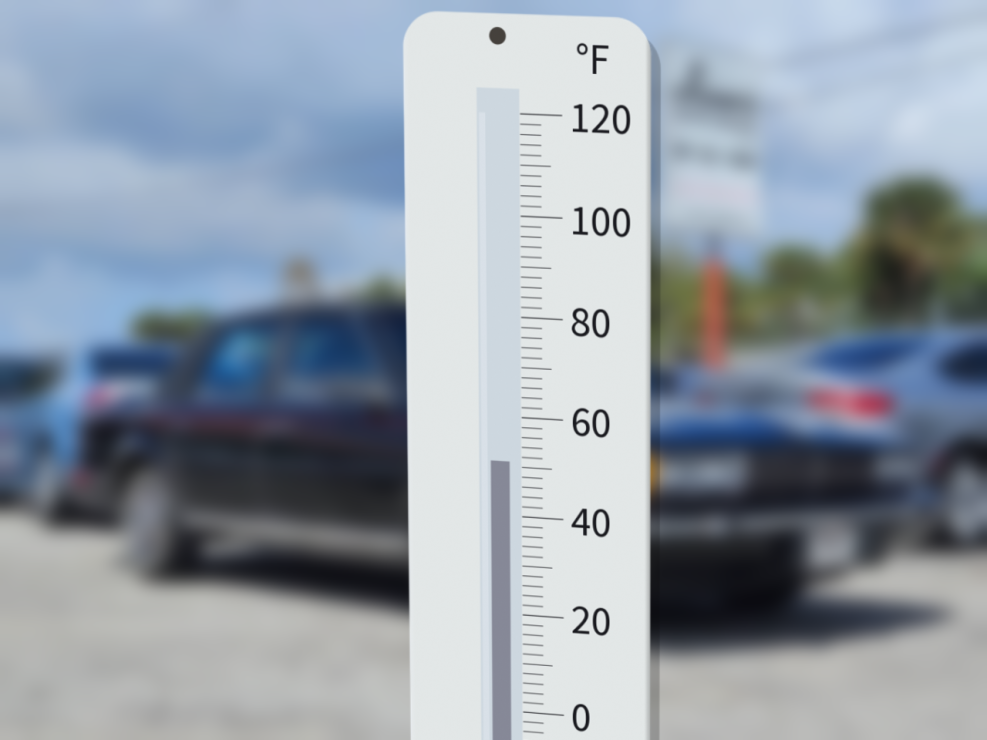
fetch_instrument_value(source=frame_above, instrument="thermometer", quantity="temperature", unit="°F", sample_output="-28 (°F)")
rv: 51 (°F)
